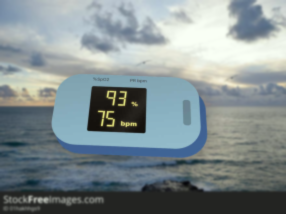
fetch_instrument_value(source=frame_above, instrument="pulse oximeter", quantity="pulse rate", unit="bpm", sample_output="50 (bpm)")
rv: 75 (bpm)
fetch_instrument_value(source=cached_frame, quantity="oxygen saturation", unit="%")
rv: 93 (%)
